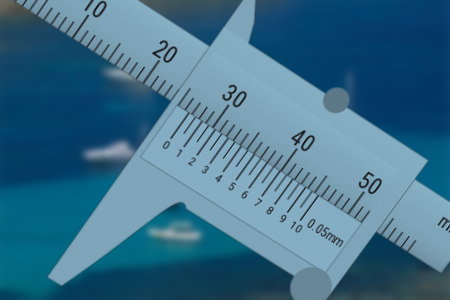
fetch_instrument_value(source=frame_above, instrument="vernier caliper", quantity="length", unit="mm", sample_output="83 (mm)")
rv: 26.6 (mm)
